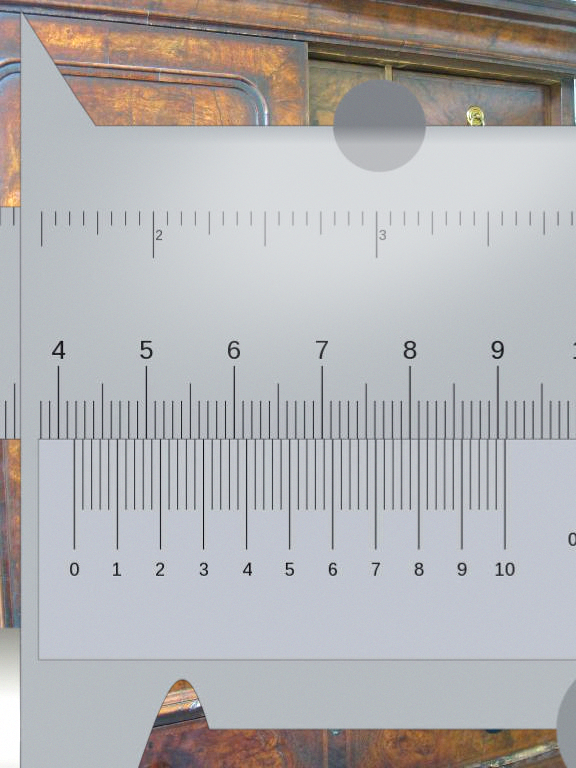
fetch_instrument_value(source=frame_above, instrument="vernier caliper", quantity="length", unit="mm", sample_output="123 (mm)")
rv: 41.8 (mm)
